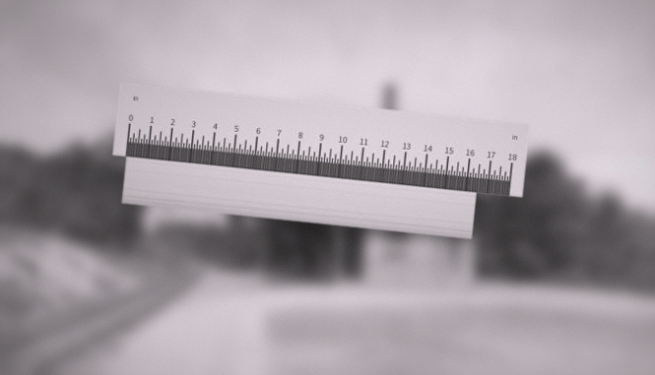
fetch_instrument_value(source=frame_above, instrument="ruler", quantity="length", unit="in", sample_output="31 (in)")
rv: 16.5 (in)
